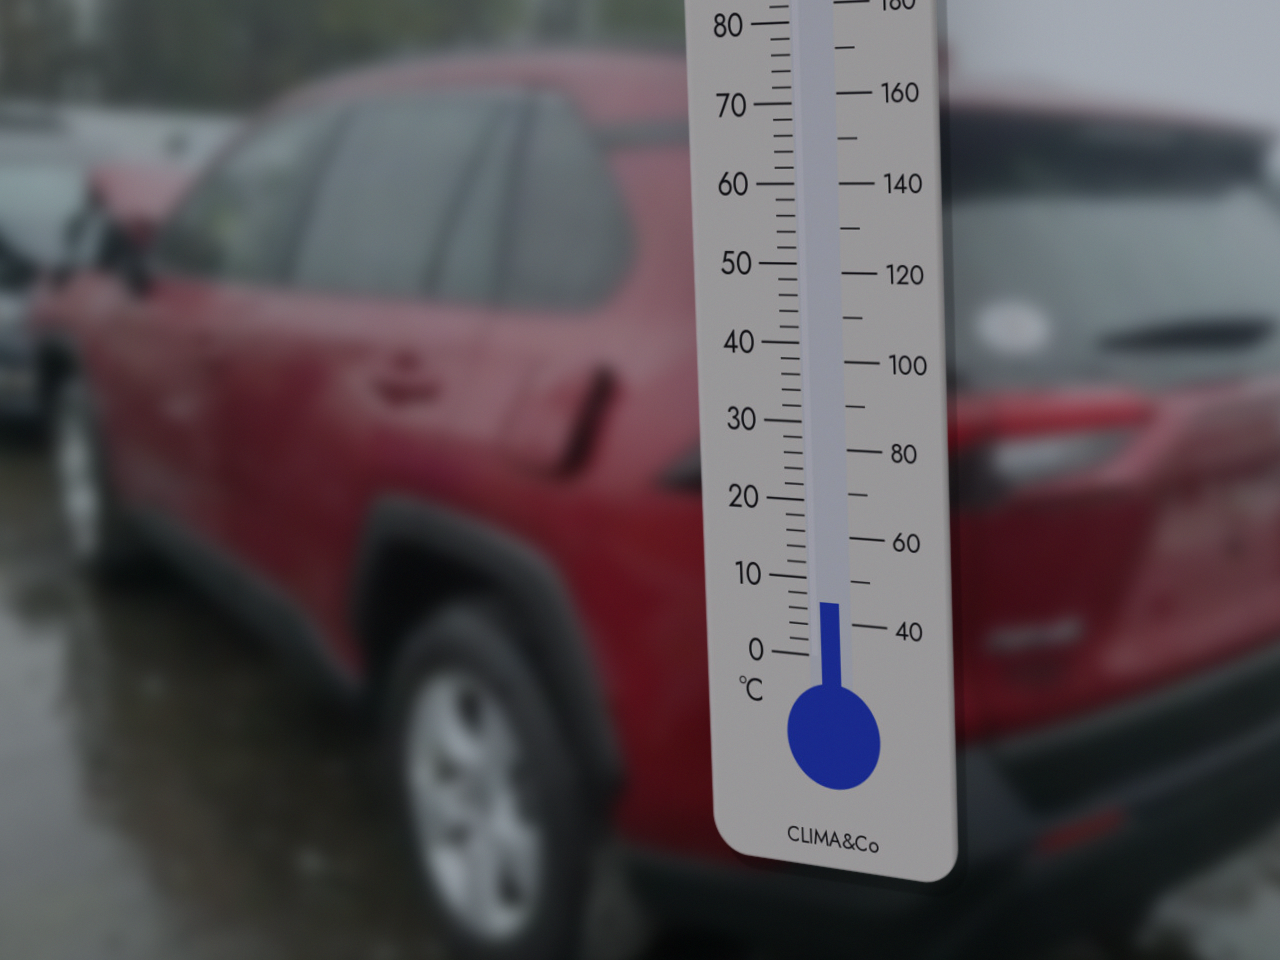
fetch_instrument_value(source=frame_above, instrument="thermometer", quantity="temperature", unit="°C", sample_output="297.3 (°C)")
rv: 7 (°C)
